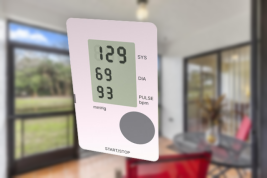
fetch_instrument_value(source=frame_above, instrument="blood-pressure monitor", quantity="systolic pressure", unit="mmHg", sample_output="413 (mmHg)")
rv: 129 (mmHg)
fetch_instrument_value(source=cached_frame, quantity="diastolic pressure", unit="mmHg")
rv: 69 (mmHg)
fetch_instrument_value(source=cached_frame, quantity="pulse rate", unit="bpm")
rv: 93 (bpm)
